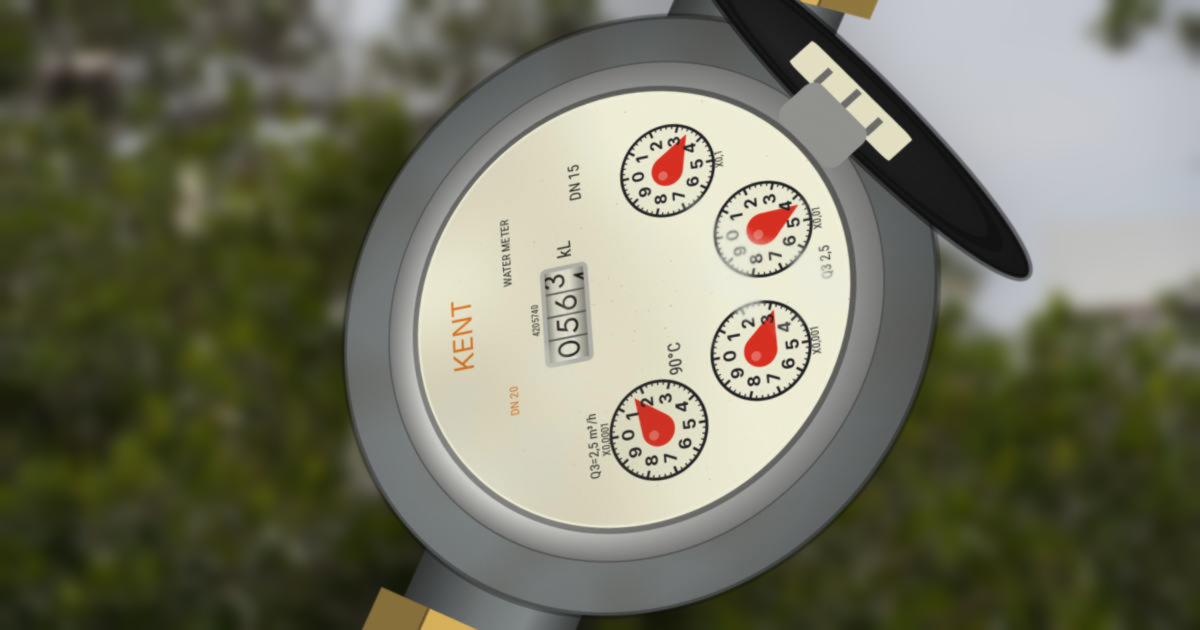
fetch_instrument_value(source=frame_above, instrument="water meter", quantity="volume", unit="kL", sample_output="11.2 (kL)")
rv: 563.3431 (kL)
